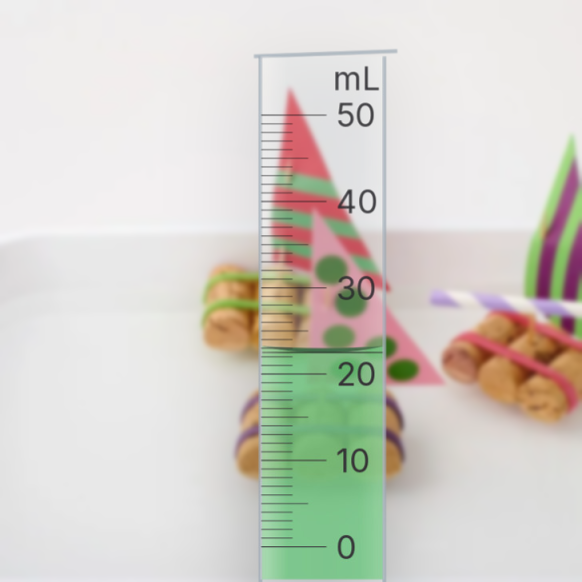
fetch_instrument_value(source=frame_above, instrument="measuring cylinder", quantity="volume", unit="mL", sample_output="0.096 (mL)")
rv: 22.5 (mL)
